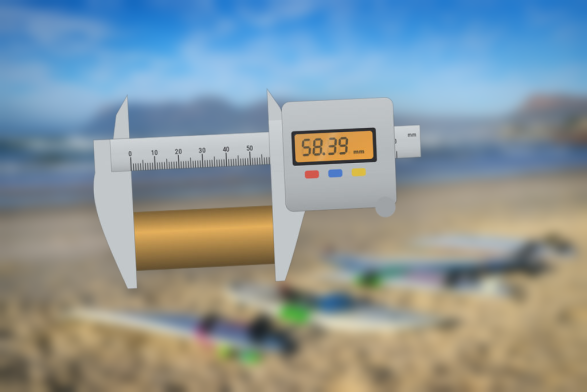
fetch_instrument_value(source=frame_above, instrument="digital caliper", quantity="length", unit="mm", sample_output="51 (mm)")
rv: 58.39 (mm)
